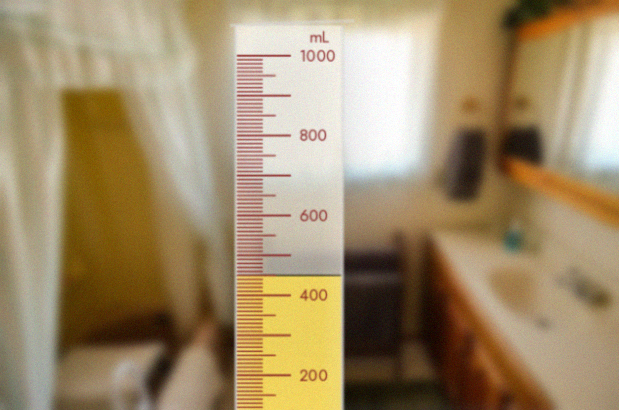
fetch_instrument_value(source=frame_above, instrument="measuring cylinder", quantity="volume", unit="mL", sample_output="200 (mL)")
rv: 450 (mL)
